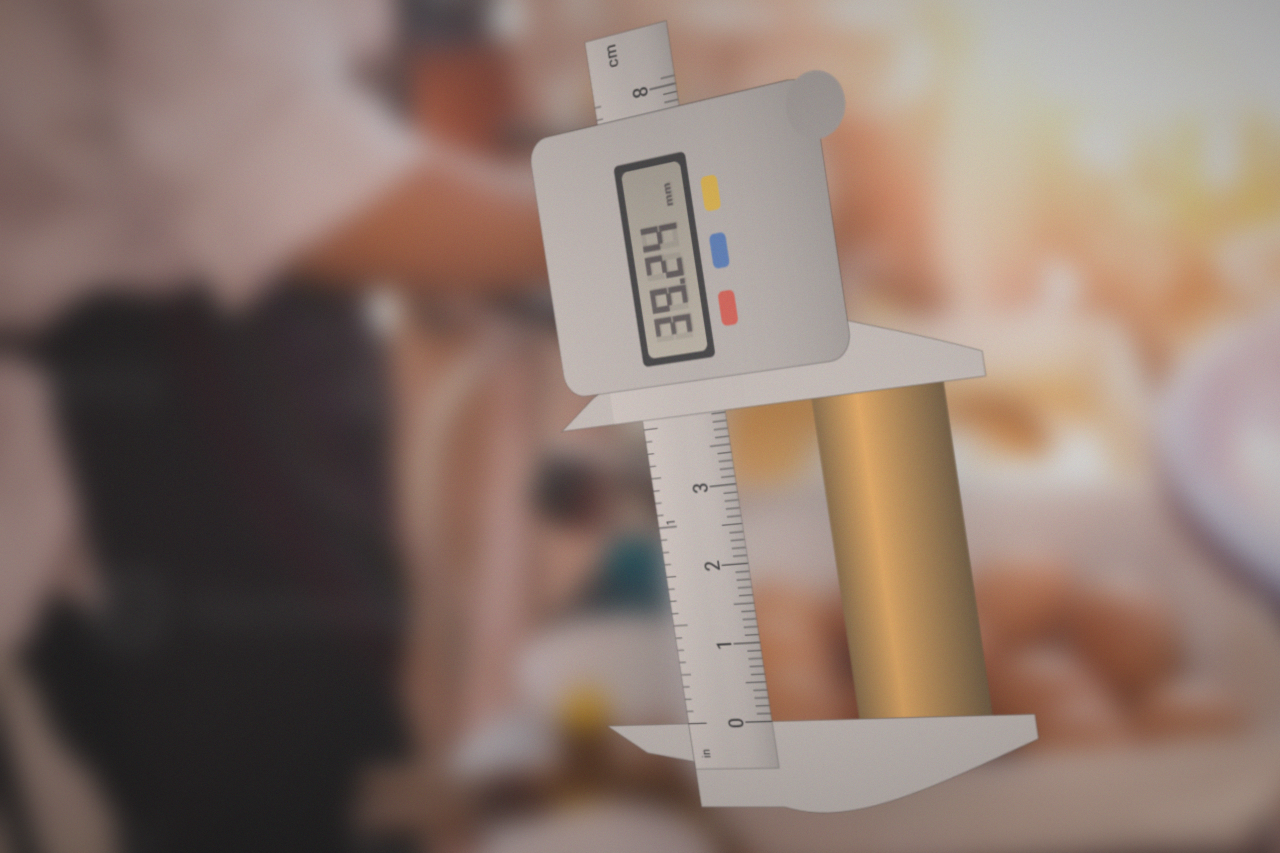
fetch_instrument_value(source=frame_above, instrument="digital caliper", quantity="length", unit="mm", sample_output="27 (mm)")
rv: 39.24 (mm)
